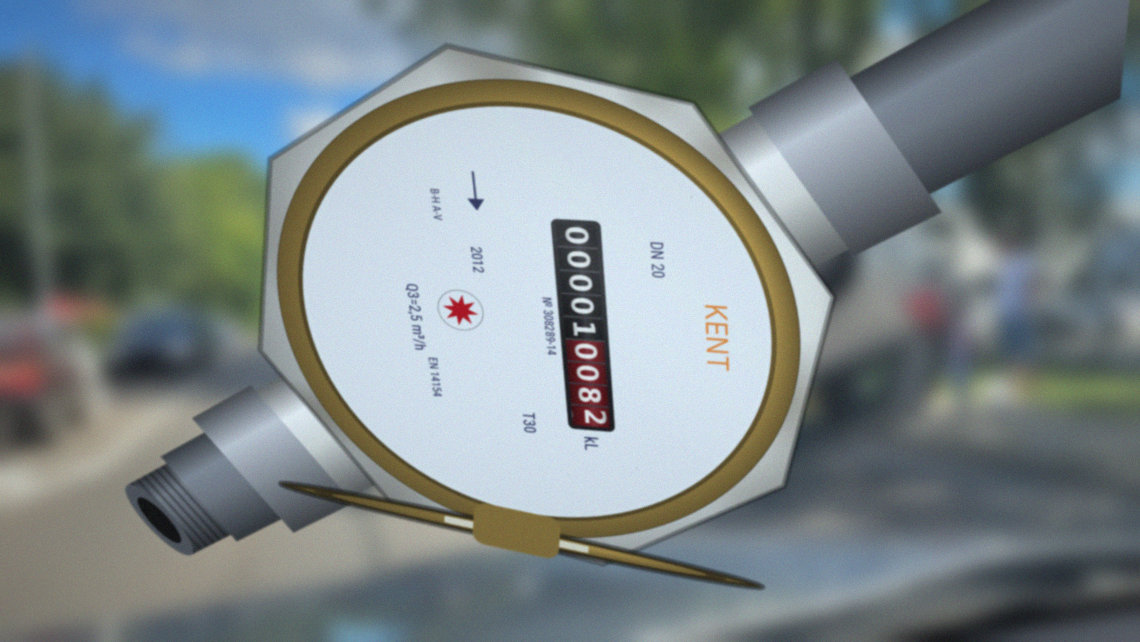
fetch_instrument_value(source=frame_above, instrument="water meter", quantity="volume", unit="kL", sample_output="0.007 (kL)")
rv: 1.0082 (kL)
